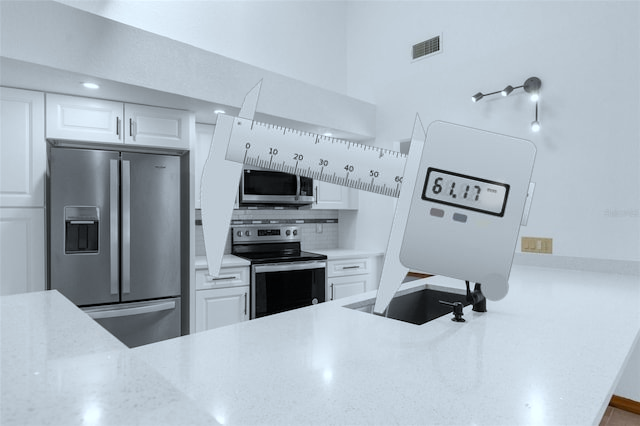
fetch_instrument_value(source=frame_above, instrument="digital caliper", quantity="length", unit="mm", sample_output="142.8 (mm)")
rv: 61.17 (mm)
